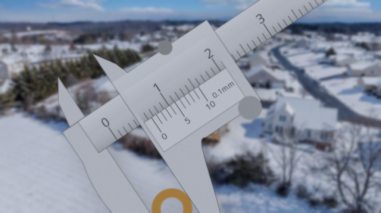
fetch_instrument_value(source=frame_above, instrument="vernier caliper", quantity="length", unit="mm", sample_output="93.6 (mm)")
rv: 6.6 (mm)
